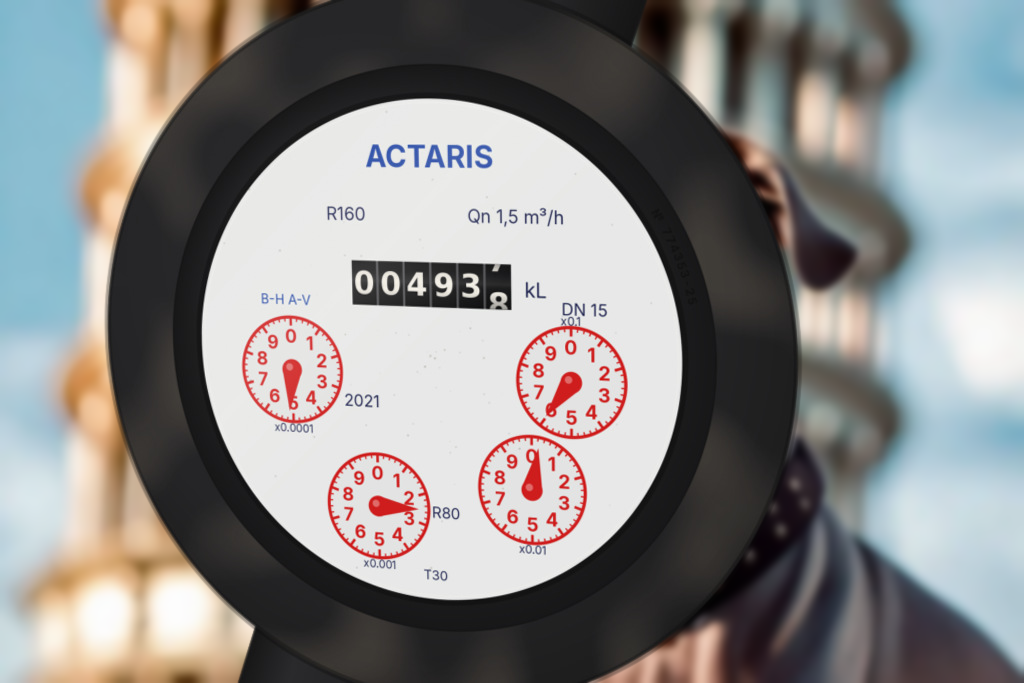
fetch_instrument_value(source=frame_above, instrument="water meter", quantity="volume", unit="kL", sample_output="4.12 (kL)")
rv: 4937.6025 (kL)
